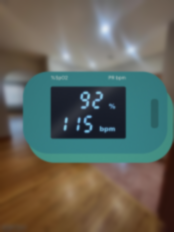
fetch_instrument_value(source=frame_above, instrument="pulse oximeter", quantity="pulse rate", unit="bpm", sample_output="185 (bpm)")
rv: 115 (bpm)
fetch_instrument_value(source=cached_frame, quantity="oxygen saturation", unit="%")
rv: 92 (%)
